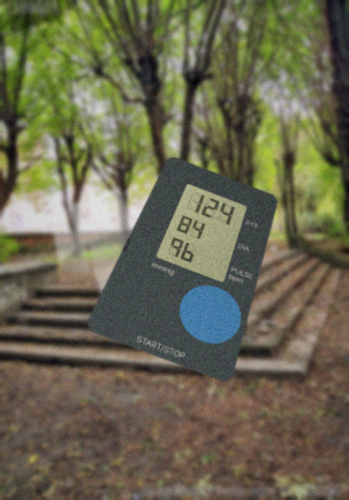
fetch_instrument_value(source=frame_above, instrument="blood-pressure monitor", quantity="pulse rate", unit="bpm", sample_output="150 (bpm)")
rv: 96 (bpm)
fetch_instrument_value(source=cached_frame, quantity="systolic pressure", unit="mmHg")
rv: 124 (mmHg)
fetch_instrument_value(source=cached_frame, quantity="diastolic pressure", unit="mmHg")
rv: 84 (mmHg)
